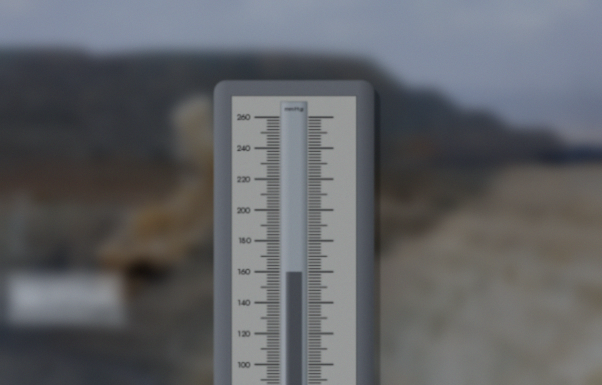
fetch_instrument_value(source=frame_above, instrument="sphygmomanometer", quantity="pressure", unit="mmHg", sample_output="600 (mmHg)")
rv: 160 (mmHg)
